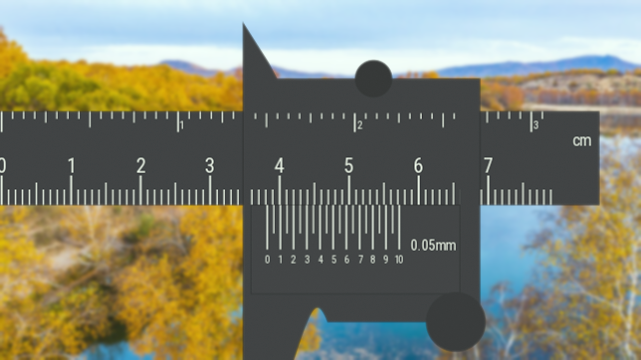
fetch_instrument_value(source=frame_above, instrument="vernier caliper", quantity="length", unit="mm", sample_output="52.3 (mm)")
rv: 38.2 (mm)
